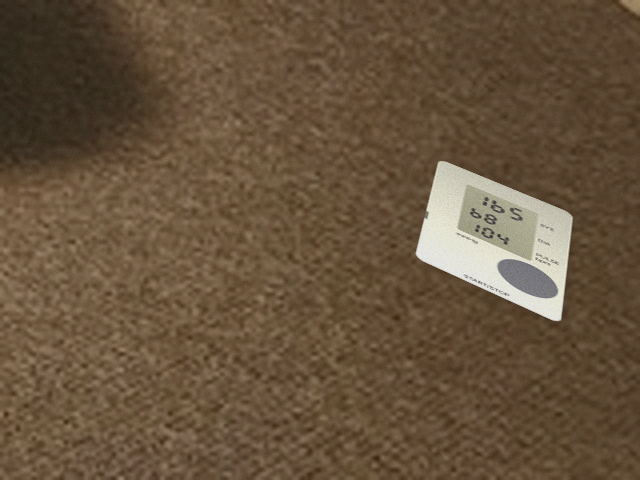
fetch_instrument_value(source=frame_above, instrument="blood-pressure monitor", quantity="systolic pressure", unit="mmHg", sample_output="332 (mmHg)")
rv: 165 (mmHg)
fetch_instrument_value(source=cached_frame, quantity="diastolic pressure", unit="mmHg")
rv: 68 (mmHg)
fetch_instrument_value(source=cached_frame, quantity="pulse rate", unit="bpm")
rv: 104 (bpm)
